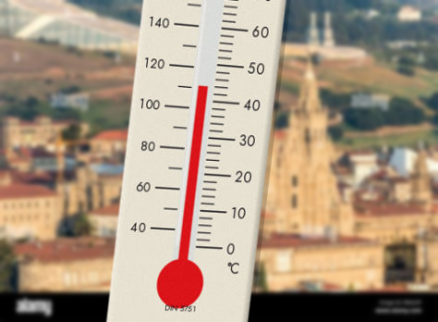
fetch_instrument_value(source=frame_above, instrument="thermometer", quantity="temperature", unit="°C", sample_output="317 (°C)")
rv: 44 (°C)
